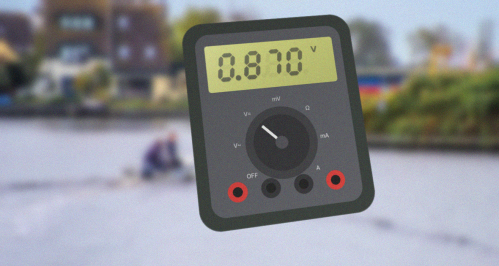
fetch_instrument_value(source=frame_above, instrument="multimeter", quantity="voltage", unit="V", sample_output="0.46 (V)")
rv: 0.870 (V)
